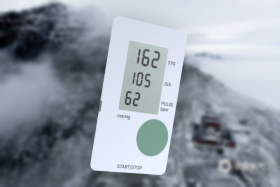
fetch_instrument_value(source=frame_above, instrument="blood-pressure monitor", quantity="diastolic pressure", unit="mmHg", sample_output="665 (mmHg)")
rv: 105 (mmHg)
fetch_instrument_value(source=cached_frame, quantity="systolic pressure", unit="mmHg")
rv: 162 (mmHg)
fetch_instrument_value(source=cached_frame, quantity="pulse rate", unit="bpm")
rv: 62 (bpm)
